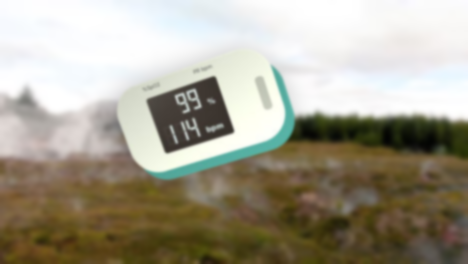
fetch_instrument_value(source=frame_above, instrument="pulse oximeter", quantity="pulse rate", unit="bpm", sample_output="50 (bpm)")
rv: 114 (bpm)
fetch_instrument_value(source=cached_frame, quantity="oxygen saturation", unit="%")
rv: 99 (%)
